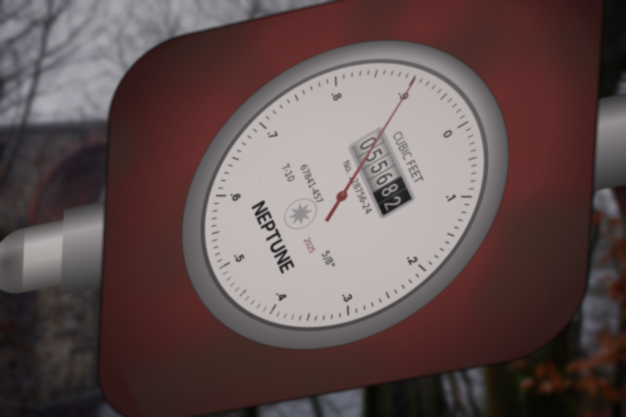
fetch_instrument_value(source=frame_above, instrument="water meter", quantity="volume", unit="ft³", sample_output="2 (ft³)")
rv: 55681.90 (ft³)
